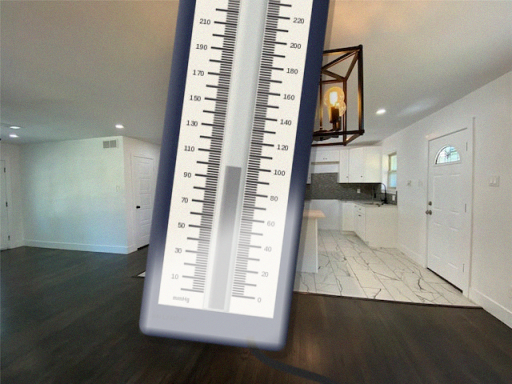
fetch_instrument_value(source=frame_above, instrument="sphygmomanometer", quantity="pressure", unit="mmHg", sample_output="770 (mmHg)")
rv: 100 (mmHg)
